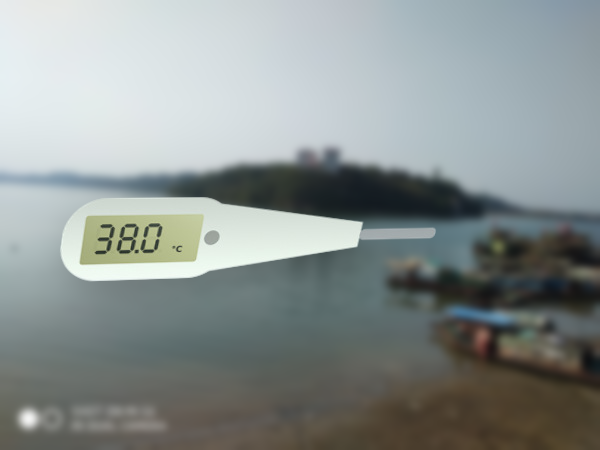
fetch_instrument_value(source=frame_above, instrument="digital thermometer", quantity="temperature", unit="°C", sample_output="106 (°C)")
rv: 38.0 (°C)
